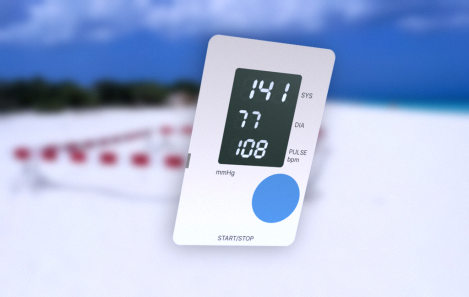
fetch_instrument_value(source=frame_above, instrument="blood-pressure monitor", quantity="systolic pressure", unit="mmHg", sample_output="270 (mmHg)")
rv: 141 (mmHg)
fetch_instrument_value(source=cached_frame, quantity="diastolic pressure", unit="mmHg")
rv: 77 (mmHg)
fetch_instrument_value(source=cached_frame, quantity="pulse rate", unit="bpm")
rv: 108 (bpm)
